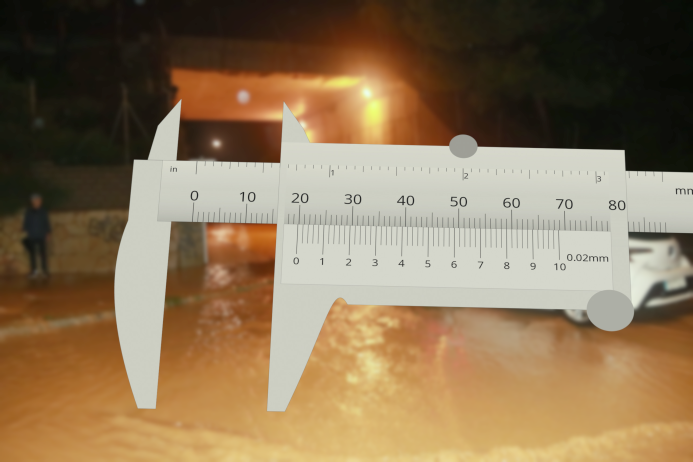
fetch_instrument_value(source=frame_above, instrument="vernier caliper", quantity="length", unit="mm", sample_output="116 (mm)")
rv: 19.8 (mm)
